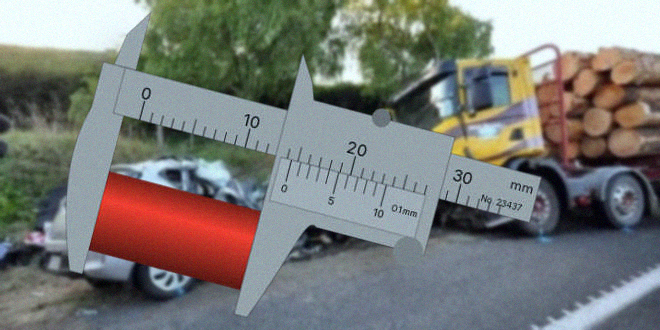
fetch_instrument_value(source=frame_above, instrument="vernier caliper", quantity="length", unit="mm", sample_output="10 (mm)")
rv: 14.4 (mm)
